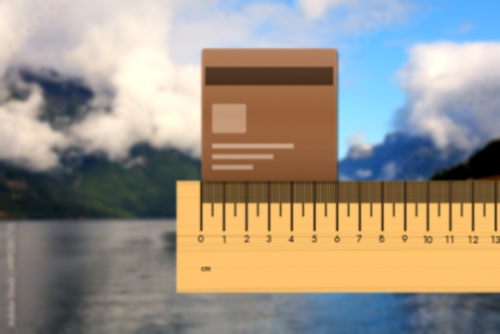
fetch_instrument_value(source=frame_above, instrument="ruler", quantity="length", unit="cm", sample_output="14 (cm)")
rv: 6 (cm)
